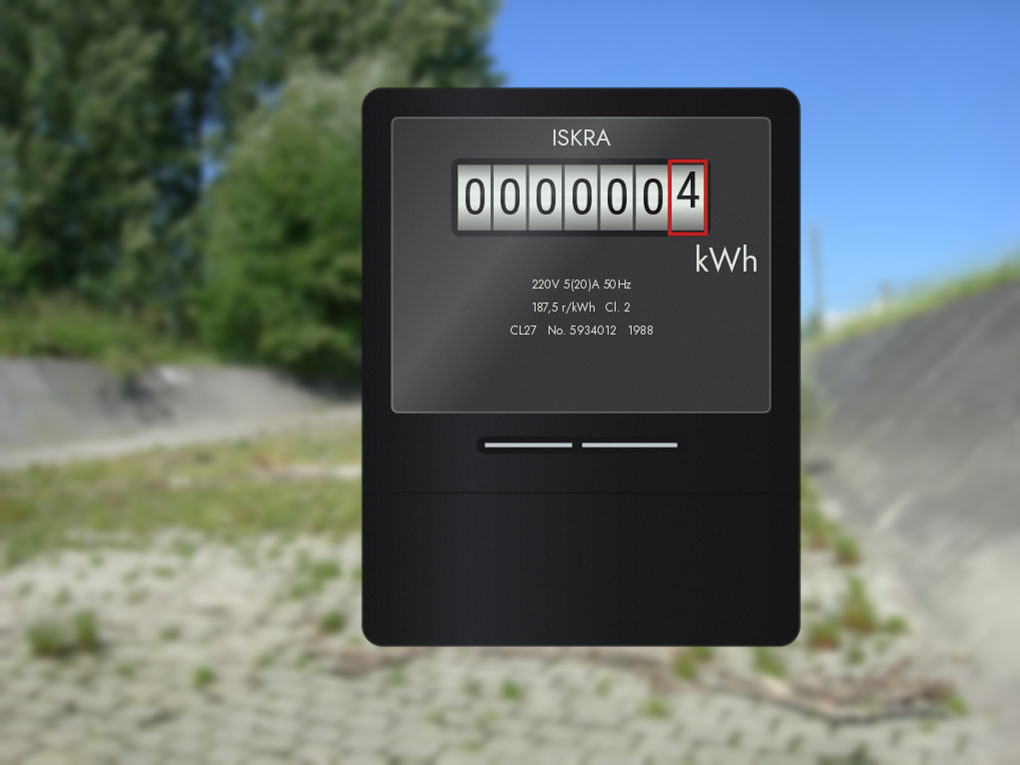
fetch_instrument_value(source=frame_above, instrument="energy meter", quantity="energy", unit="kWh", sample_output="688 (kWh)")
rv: 0.4 (kWh)
